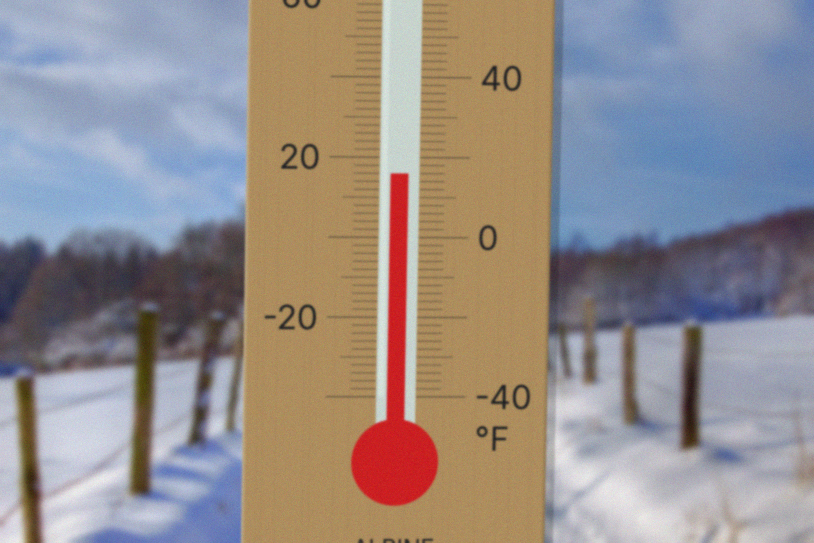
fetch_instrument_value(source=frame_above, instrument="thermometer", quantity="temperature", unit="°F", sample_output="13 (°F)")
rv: 16 (°F)
